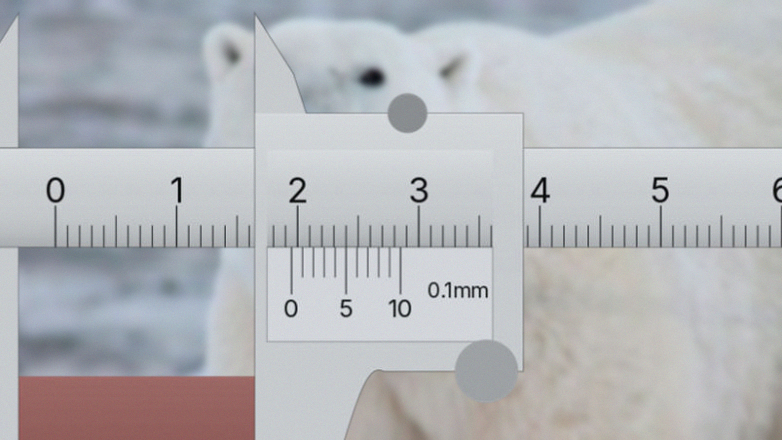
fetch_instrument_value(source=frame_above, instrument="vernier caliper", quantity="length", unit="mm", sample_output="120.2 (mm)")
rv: 19.5 (mm)
